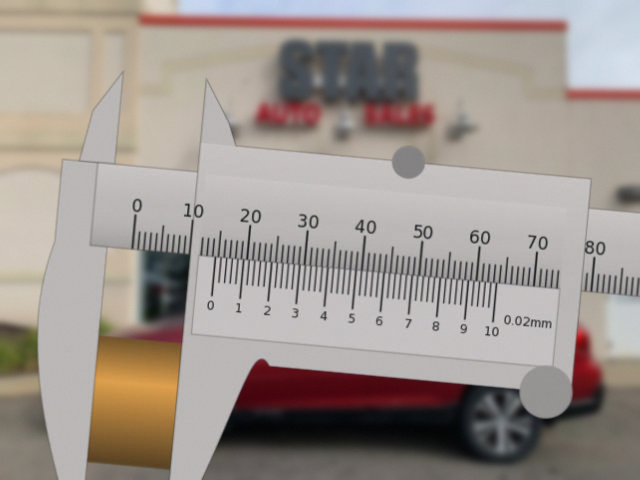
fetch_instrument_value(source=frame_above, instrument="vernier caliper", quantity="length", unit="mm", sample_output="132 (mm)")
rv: 14.5 (mm)
